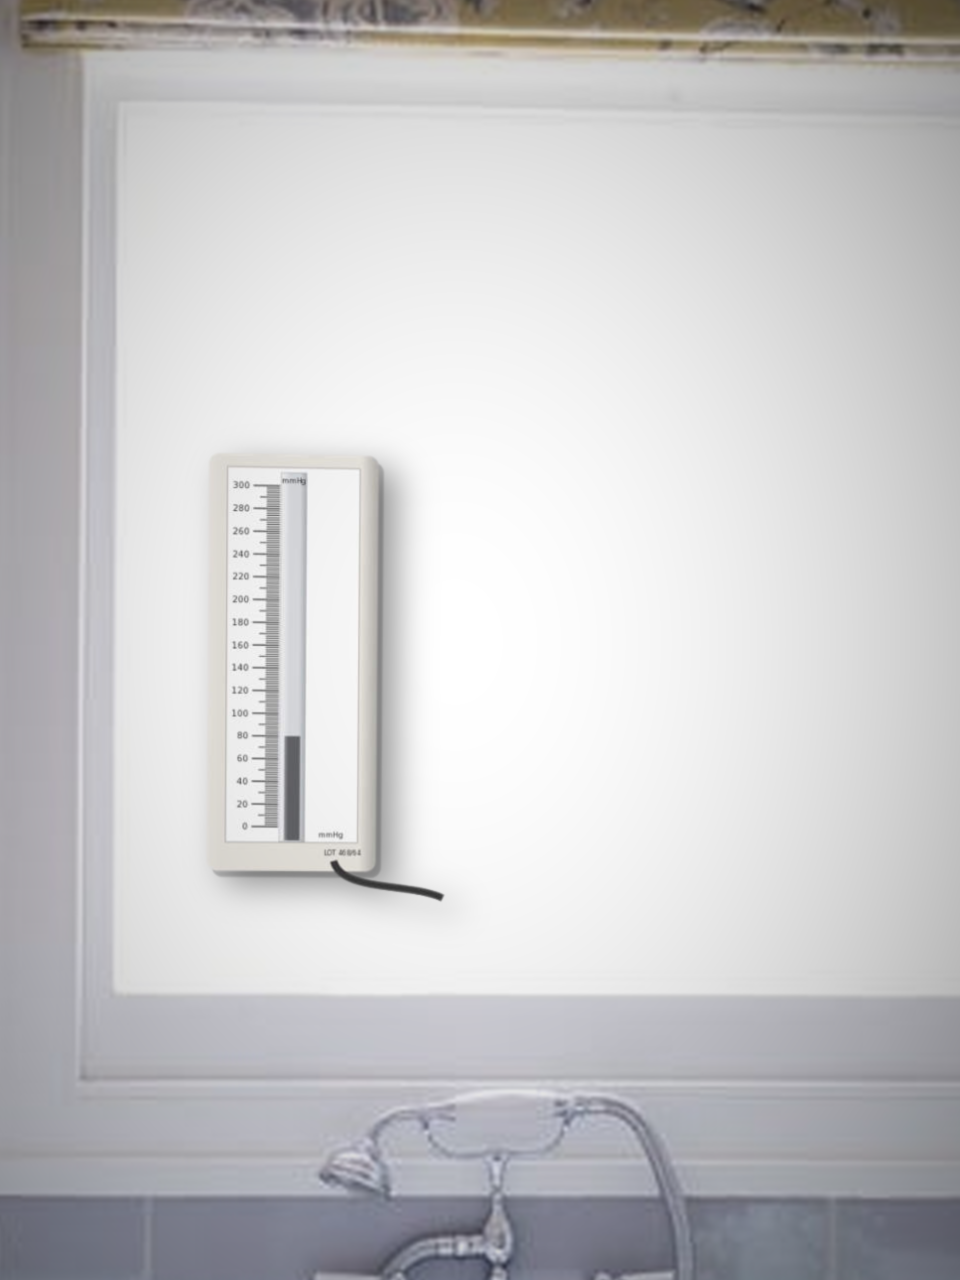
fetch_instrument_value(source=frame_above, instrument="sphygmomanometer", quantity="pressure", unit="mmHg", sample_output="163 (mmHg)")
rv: 80 (mmHg)
